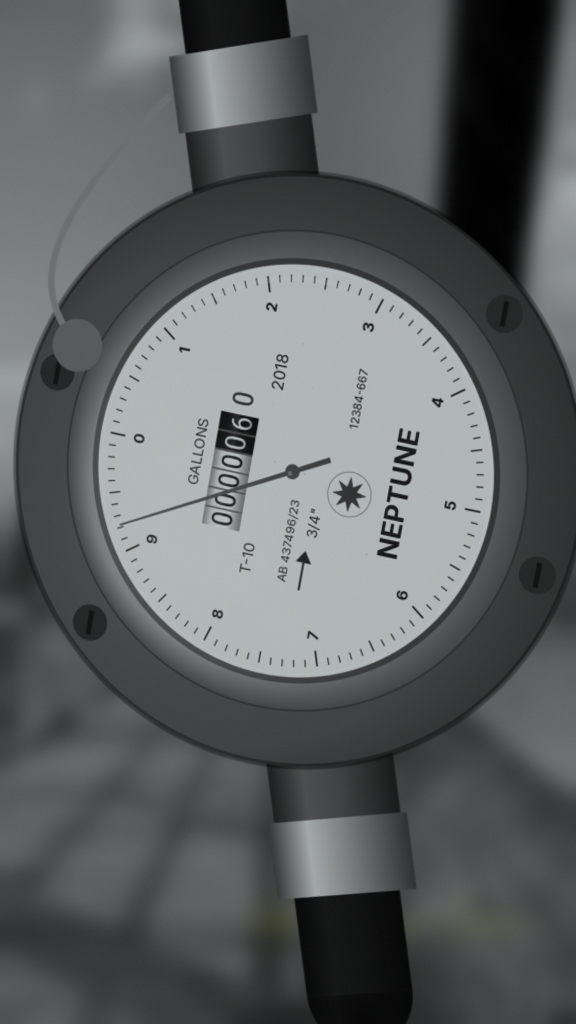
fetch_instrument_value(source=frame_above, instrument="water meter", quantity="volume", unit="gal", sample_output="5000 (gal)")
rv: 59.2 (gal)
